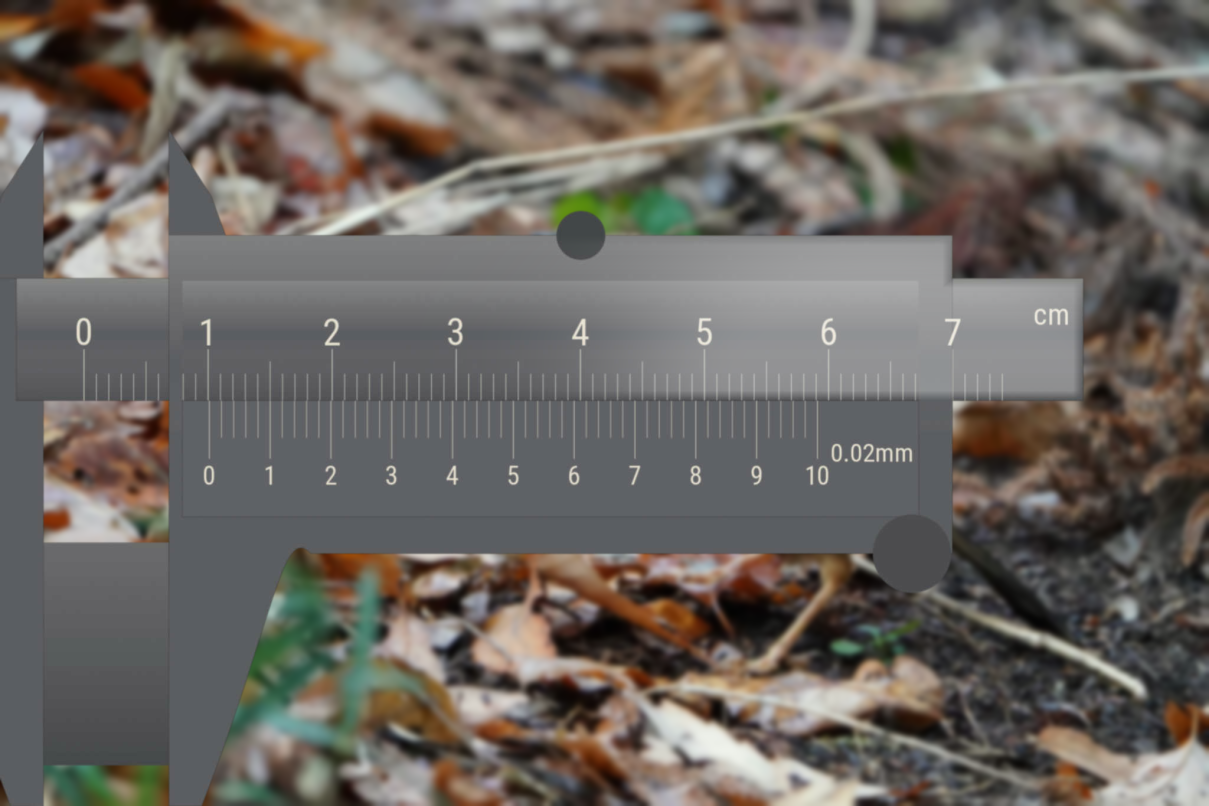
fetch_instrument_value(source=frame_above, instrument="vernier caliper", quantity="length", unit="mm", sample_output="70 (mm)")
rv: 10.1 (mm)
